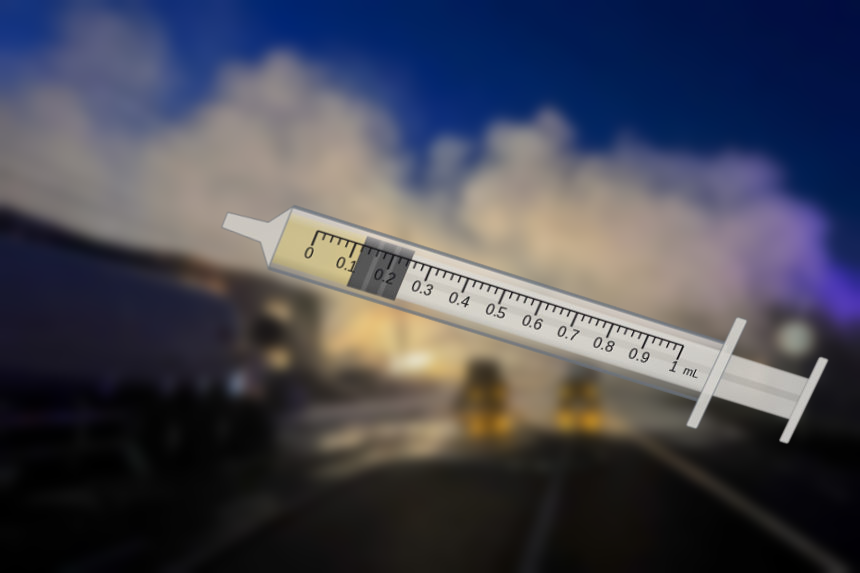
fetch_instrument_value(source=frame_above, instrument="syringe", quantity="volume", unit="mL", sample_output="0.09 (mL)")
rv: 0.12 (mL)
